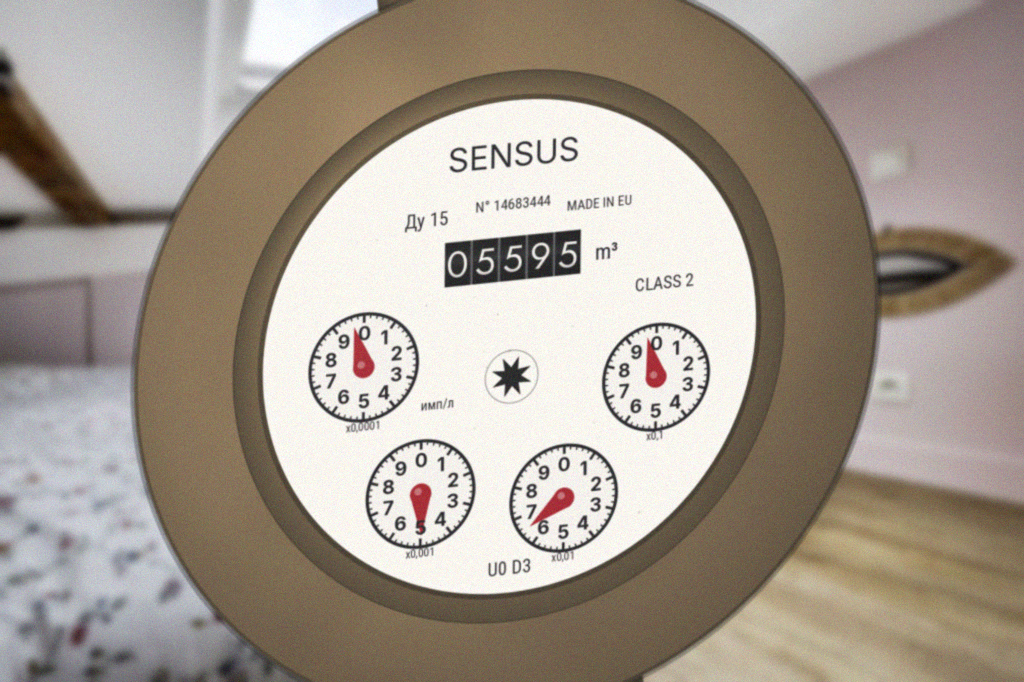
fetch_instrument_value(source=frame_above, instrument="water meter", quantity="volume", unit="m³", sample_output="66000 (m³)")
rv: 5594.9649 (m³)
